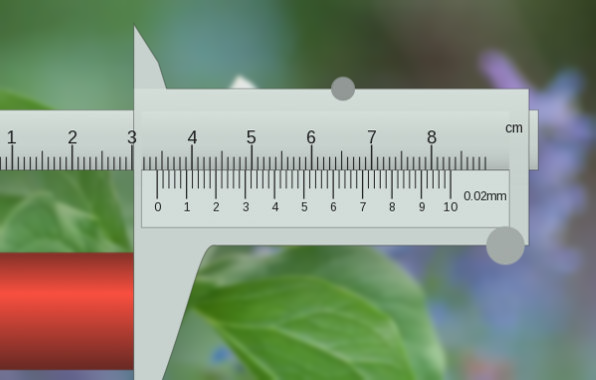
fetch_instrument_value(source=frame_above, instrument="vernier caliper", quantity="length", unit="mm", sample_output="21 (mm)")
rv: 34.2 (mm)
